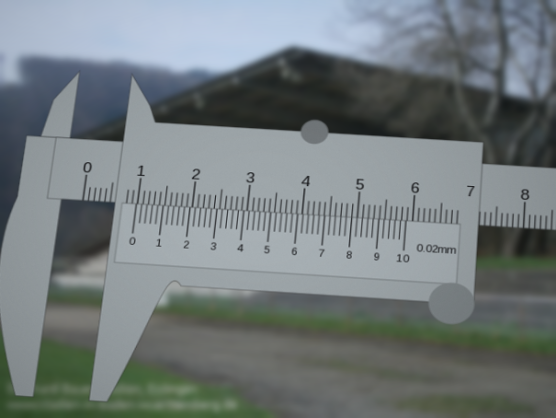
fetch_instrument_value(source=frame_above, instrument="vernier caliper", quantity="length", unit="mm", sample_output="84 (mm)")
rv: 9.8 (mm)
